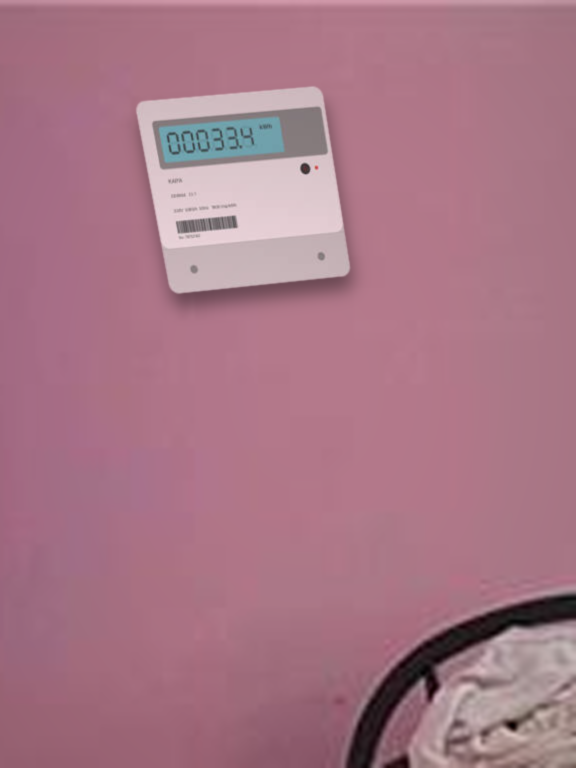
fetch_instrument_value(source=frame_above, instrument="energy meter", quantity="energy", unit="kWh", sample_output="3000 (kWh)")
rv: 33.4 (kWh)
